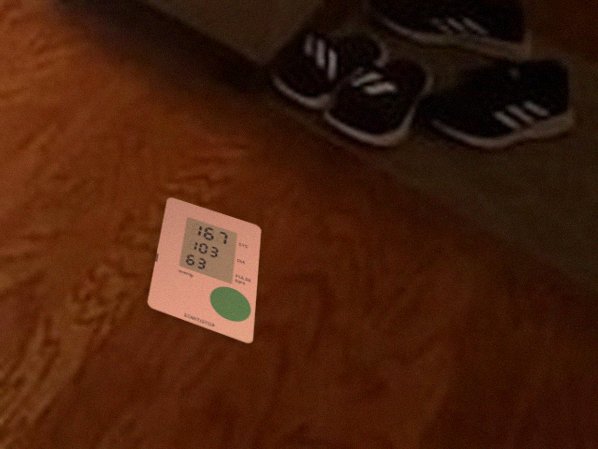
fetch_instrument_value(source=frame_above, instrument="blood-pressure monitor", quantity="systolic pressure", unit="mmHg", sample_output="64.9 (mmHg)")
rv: 167 (mmHg)
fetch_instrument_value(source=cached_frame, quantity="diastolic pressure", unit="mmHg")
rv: 103 (mmHg)
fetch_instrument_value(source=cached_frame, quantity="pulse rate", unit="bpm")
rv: 63 (bpm)
